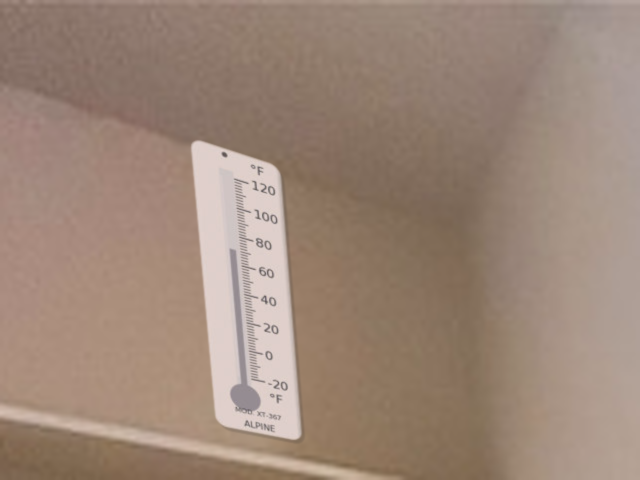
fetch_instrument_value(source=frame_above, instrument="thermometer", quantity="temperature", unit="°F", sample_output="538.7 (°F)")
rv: 70 (°F)
